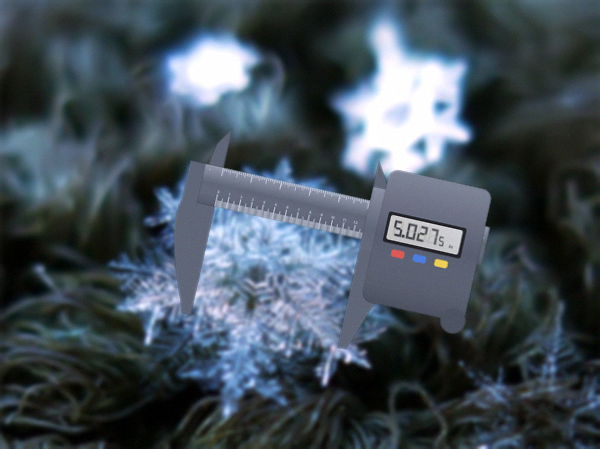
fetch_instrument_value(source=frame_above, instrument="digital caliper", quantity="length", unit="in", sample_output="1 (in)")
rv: 5.0275 (in)
